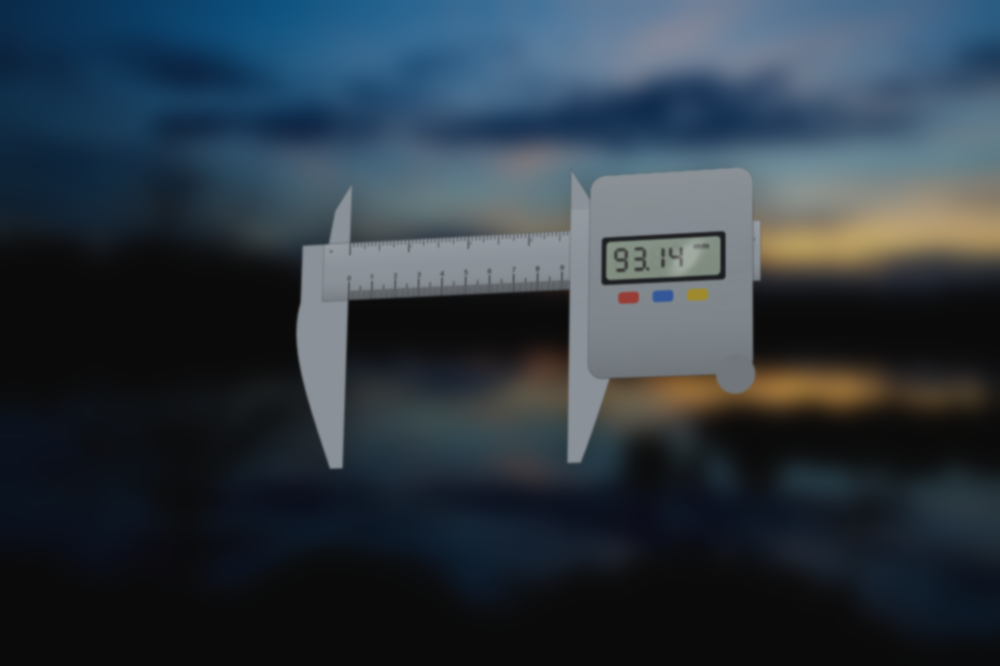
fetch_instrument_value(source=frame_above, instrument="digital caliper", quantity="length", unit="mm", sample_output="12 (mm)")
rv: 93.14 (mm)
